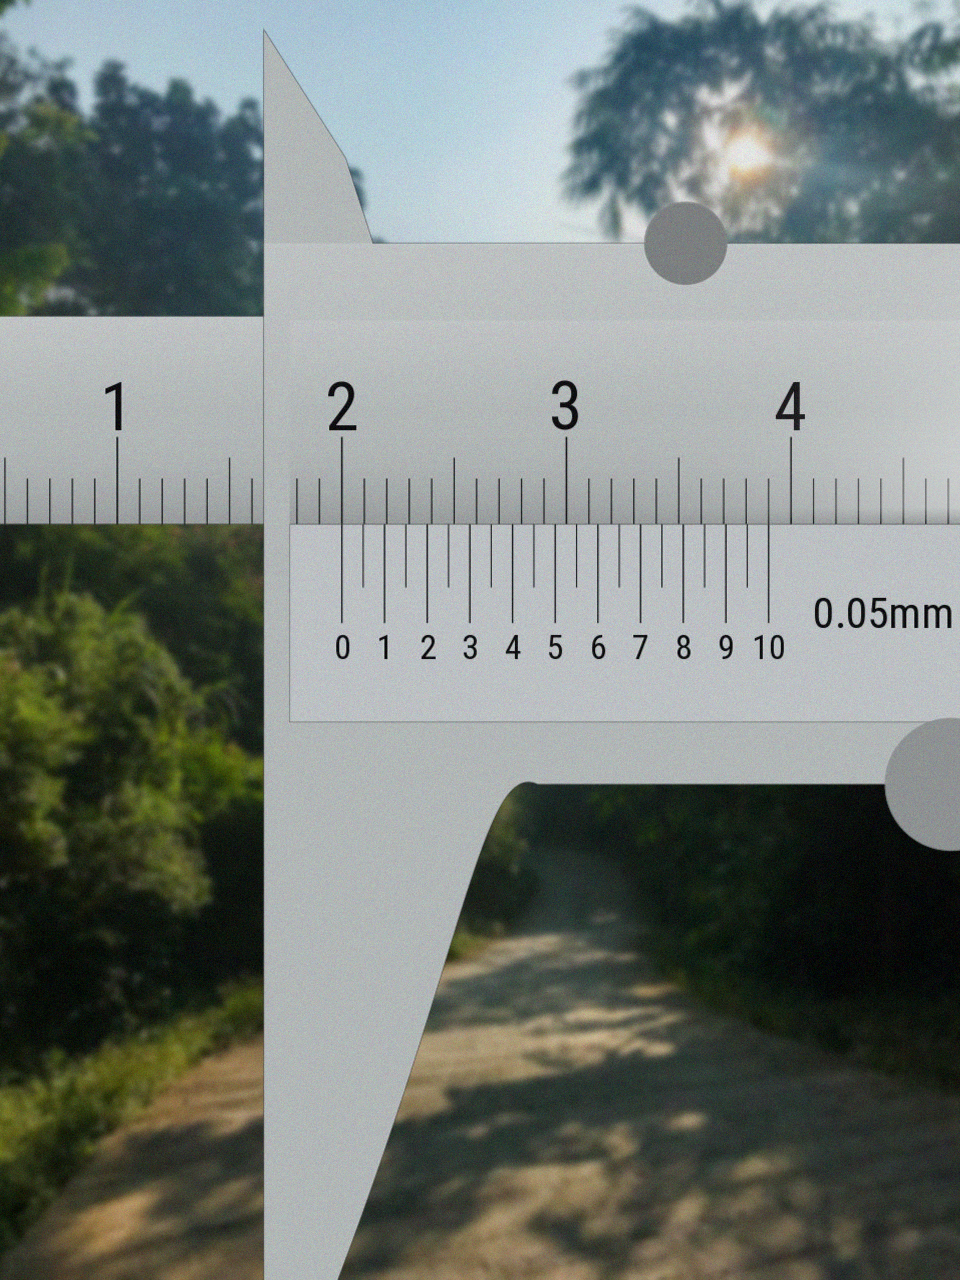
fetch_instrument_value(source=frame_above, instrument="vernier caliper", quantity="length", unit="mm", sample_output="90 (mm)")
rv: 20.0 (mm)
